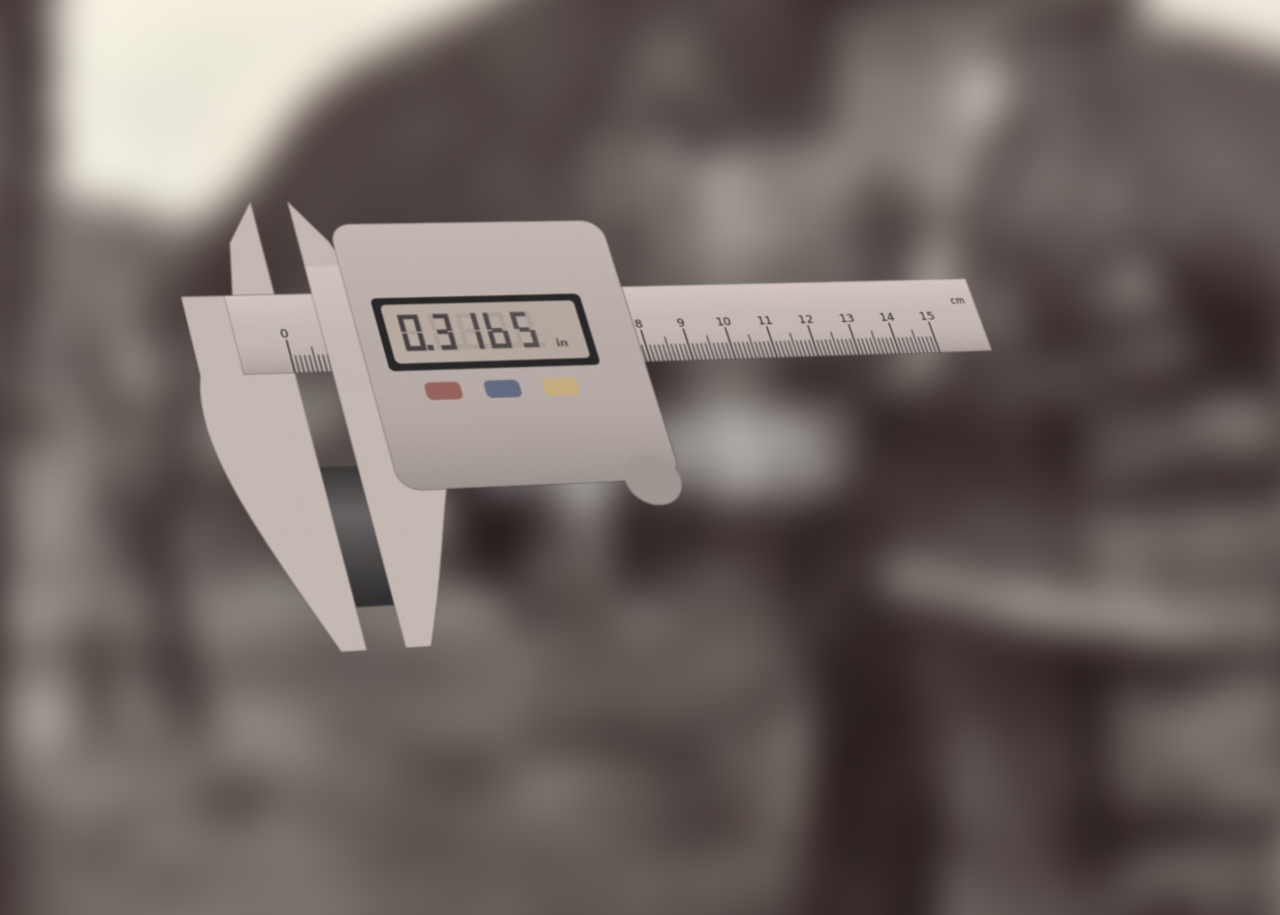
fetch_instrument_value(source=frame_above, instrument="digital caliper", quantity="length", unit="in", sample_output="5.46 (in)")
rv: 0.3165 (in)
